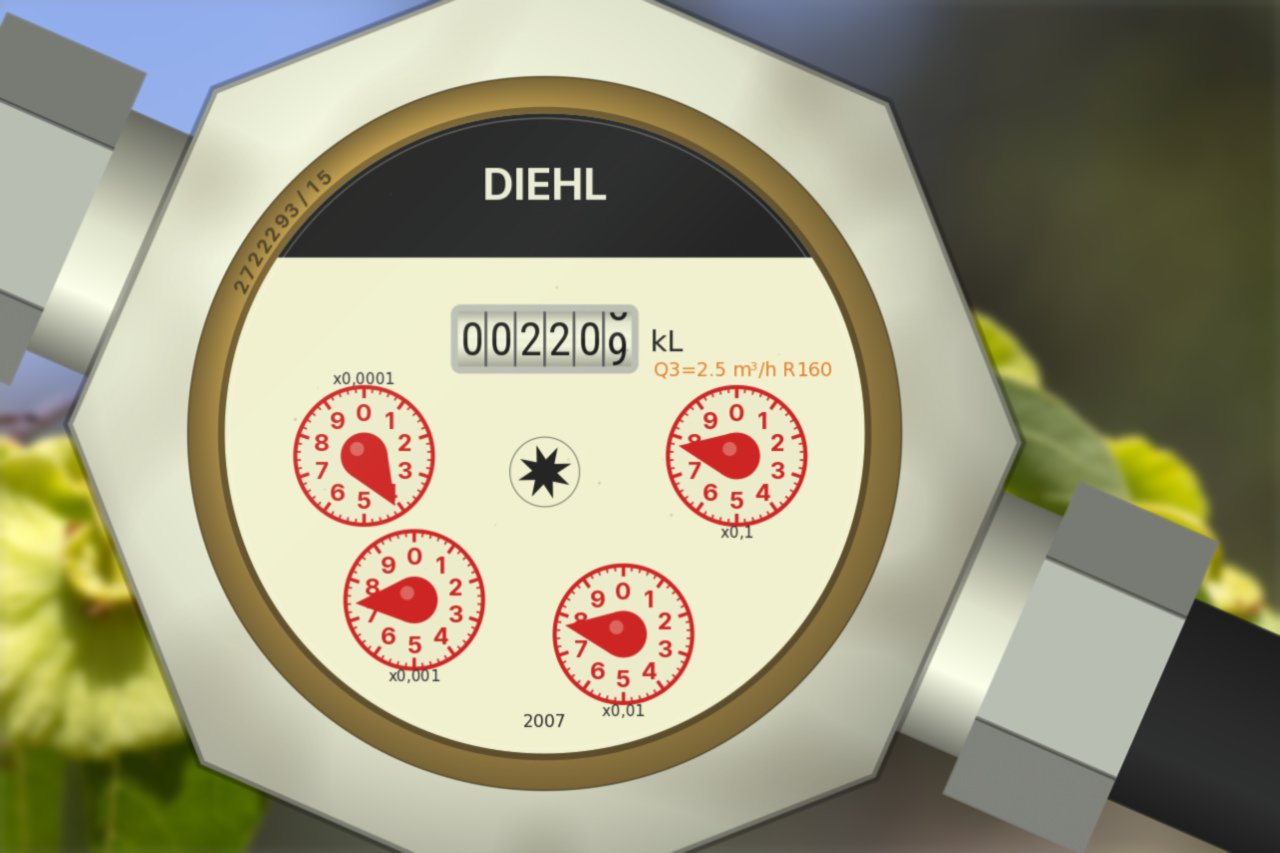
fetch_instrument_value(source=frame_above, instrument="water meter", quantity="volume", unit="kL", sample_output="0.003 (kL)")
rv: 2208.7774 (kL)
